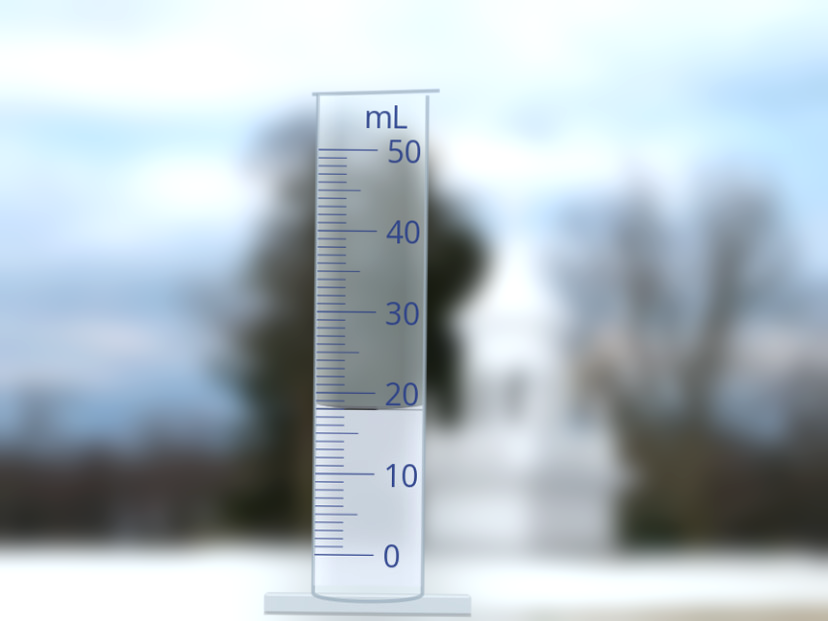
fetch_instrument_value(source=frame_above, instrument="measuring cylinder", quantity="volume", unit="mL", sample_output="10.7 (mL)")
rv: 18 (mL)
